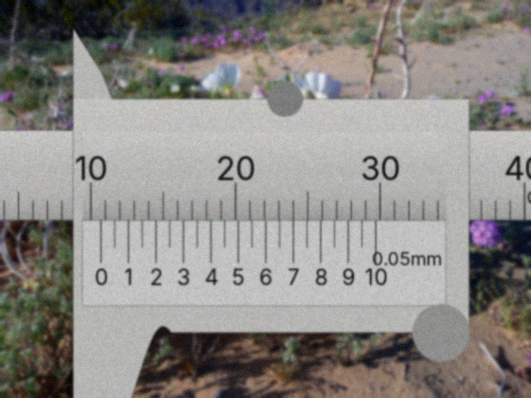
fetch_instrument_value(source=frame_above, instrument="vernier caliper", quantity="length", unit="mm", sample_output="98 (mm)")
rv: 10.7 (mm)
